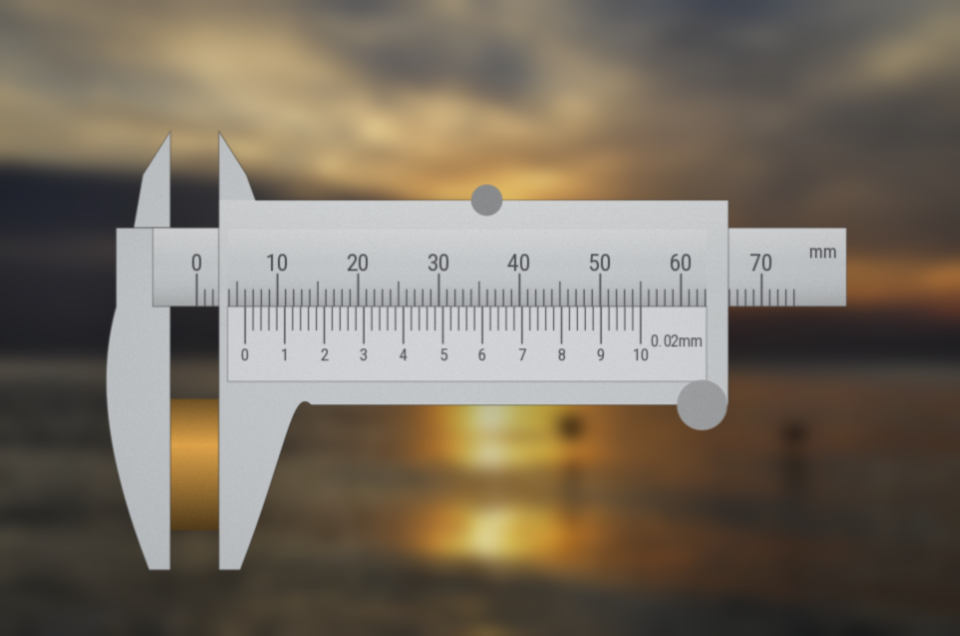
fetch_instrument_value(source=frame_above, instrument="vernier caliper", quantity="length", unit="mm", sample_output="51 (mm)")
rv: 6.0 (mm)
